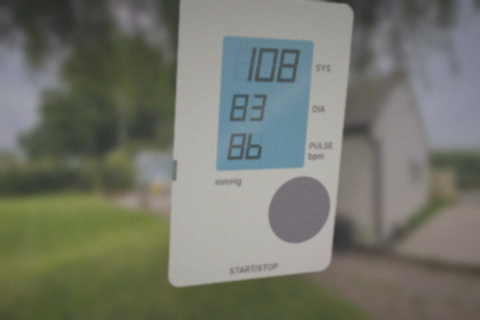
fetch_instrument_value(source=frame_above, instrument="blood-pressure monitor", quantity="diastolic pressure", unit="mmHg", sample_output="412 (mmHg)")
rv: 83 (mmHg)
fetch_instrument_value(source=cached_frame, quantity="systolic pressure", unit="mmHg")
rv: 108 (mmHg)
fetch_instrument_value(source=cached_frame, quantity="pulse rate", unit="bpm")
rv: 86 (bpm)
